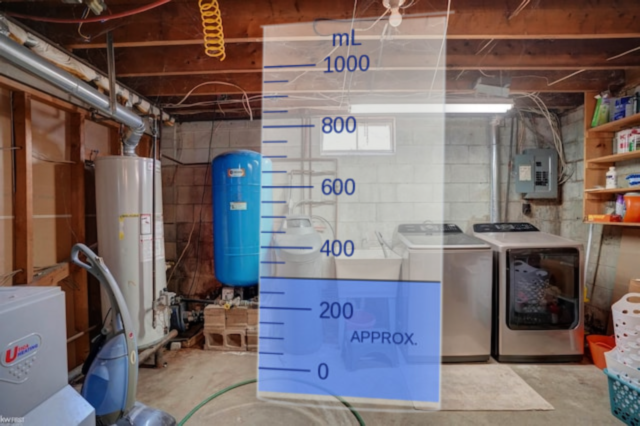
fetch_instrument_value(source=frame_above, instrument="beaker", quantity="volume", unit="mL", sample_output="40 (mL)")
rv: 300 (mL)
